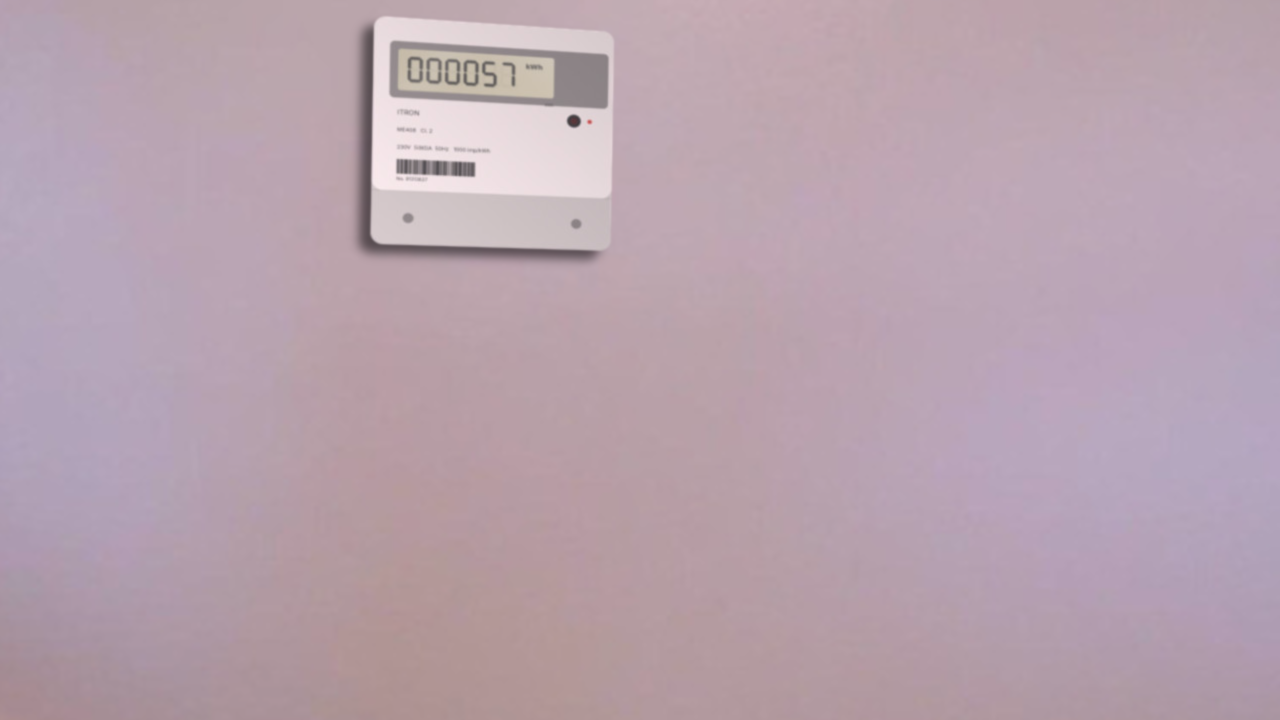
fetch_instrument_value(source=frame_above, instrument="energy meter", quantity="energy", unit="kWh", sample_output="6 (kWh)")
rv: 57 (kWh)
